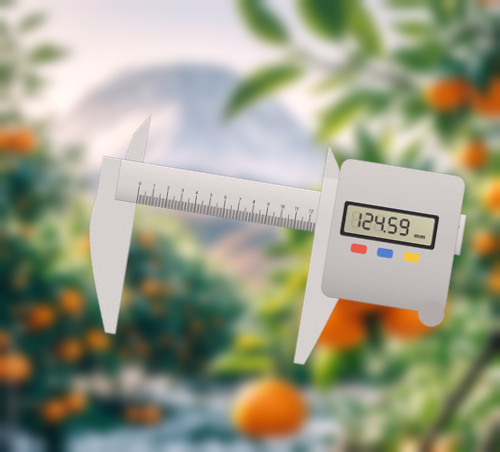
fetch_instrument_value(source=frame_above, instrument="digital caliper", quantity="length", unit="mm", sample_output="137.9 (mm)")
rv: 124.59 (mm)
